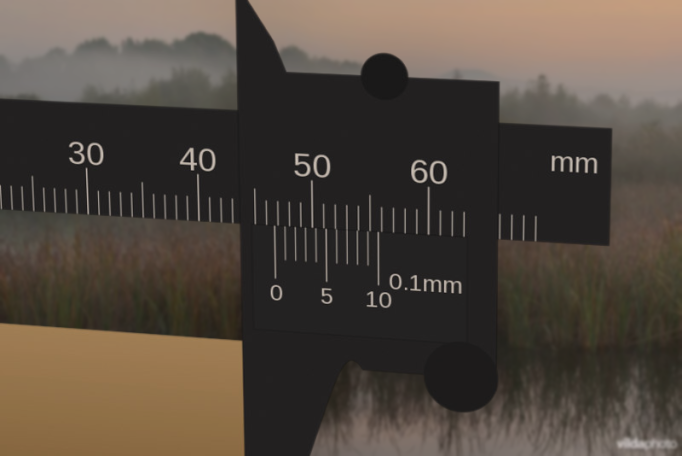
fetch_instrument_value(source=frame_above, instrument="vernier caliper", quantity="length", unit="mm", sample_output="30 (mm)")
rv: 46.7 (mm)
